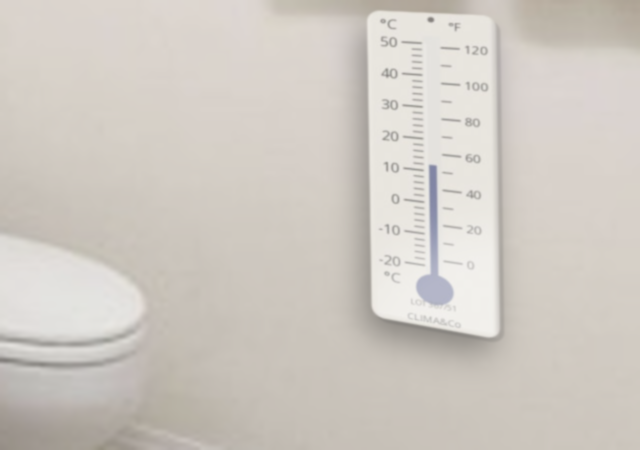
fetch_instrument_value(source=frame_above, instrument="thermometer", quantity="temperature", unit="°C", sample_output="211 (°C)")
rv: 12 (°C)
